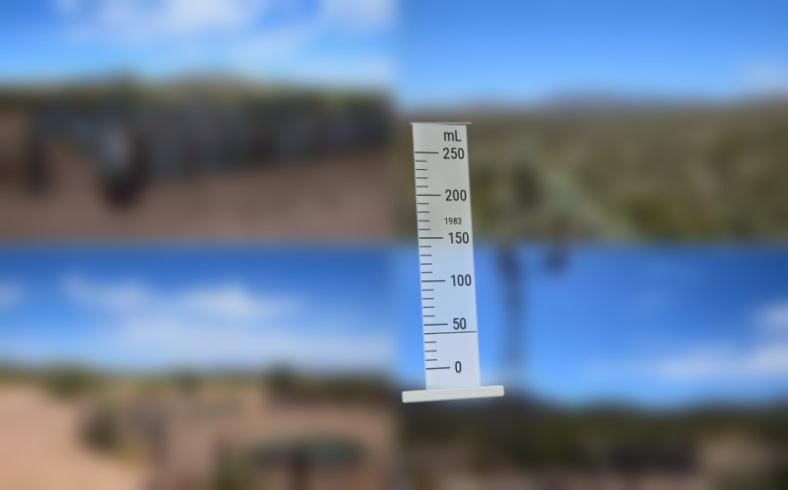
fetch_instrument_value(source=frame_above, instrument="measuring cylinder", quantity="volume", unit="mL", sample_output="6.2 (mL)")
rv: 40 (mL)
